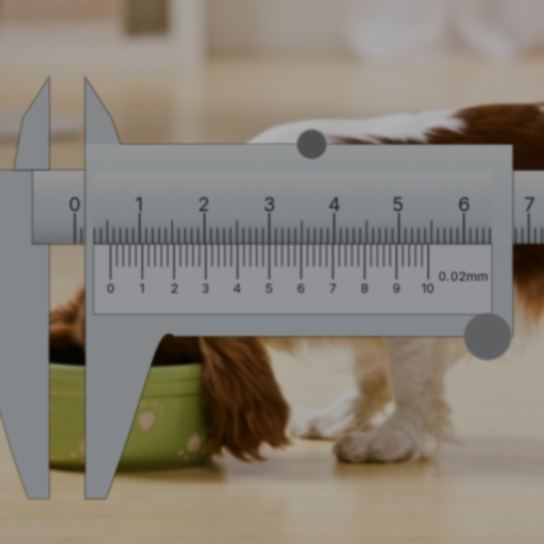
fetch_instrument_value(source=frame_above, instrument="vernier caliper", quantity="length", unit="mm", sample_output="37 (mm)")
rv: 5.5 (mm)
